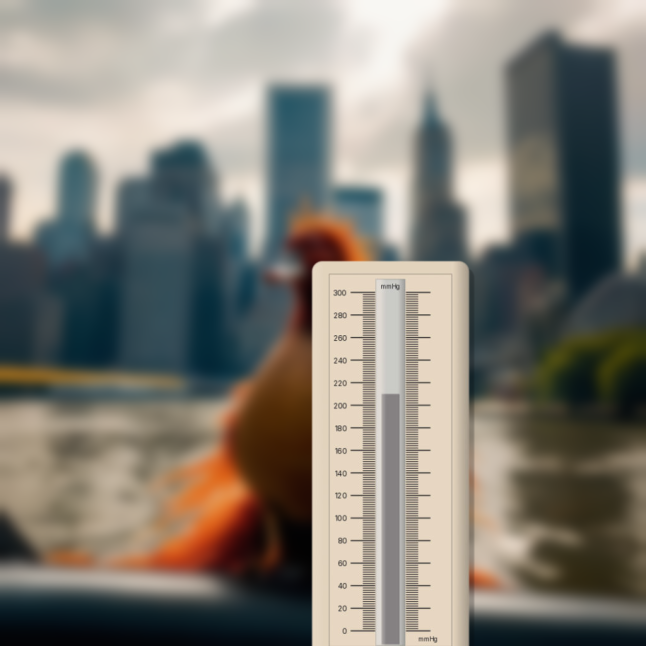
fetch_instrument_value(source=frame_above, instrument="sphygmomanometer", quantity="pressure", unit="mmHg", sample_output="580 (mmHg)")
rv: 210 (mmHg)
